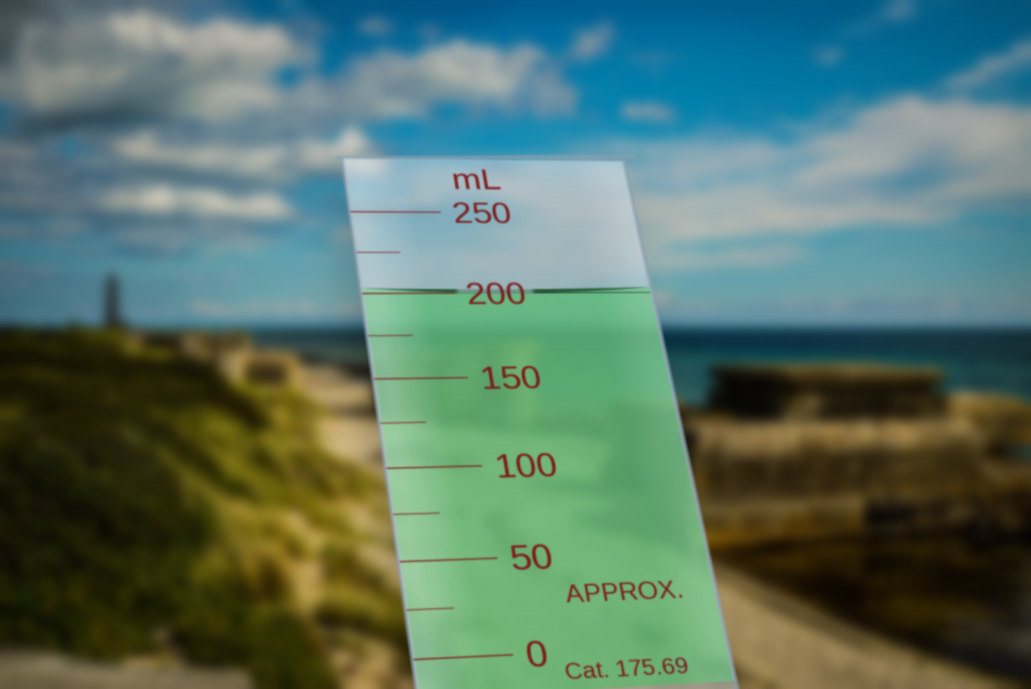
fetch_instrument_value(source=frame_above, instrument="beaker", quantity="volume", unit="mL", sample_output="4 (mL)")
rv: 200 (mL)
